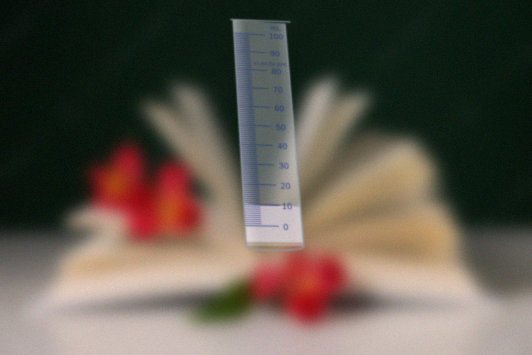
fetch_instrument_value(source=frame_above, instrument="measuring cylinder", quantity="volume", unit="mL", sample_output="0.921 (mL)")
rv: 10 (mL)
